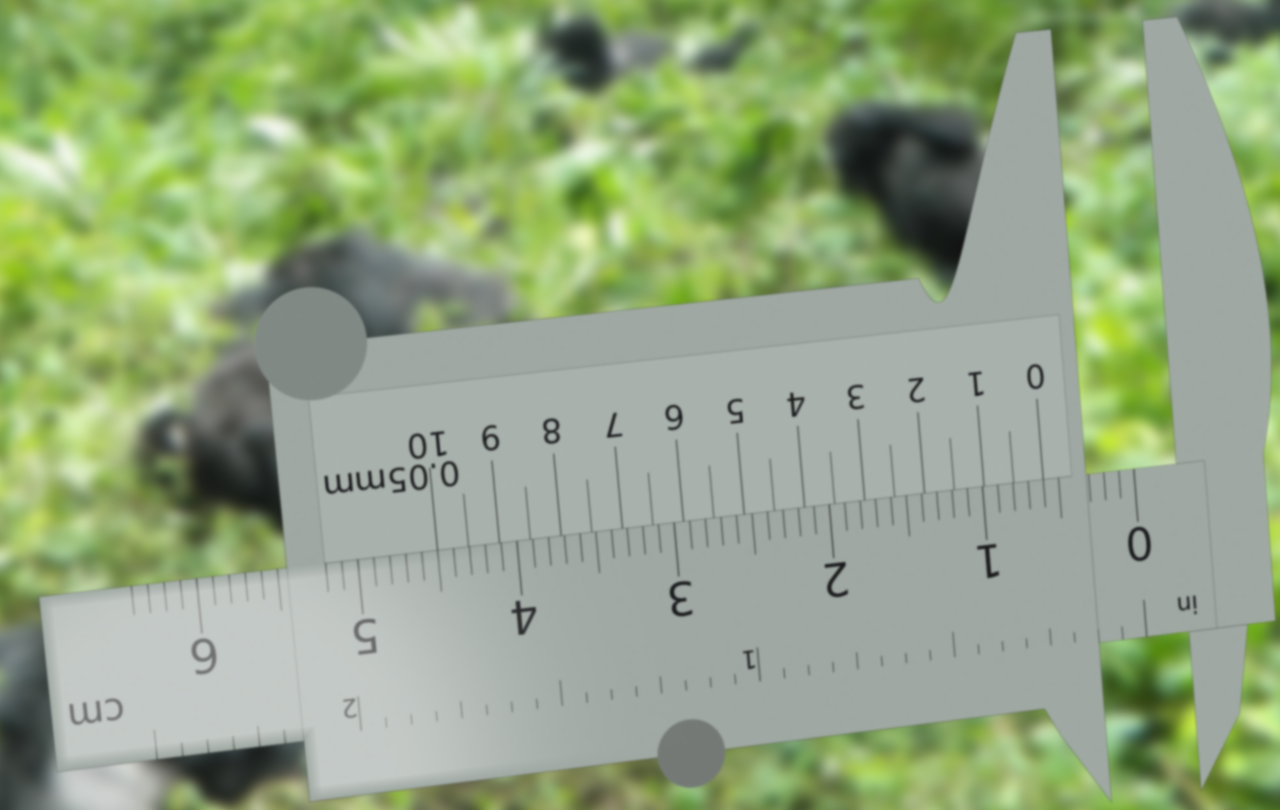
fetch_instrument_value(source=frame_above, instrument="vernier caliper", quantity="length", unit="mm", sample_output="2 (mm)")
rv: 6.0 (mm)
